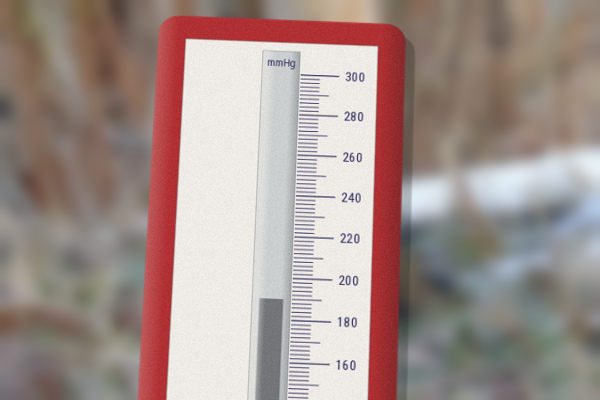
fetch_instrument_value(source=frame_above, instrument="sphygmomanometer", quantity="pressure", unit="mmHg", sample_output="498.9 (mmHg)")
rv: 190 (mmHg)
